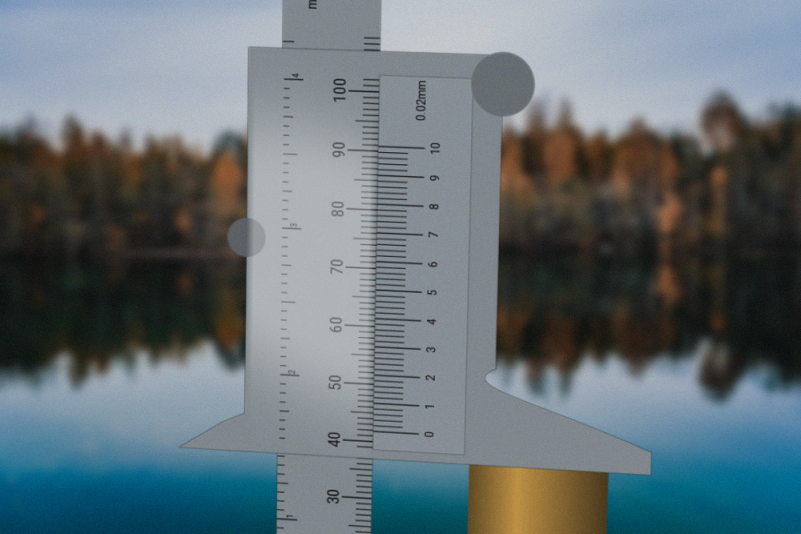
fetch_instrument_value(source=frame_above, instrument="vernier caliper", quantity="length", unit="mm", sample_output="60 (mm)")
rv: 41.8 (mm)
